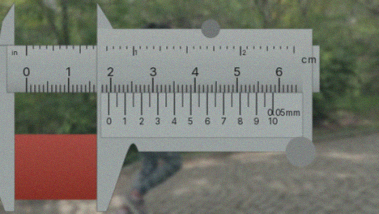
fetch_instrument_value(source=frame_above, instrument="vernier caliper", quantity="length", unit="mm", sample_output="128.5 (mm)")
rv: 19.5 (mm)
